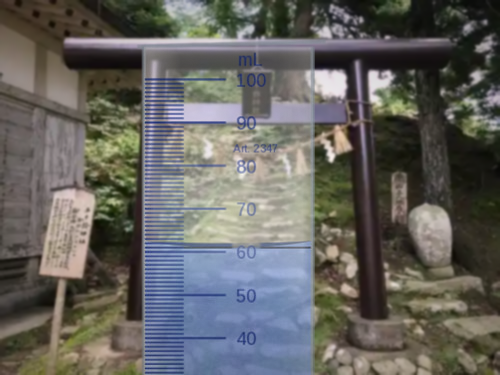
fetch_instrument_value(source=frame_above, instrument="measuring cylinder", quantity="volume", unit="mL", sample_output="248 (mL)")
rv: 61 (mL)
